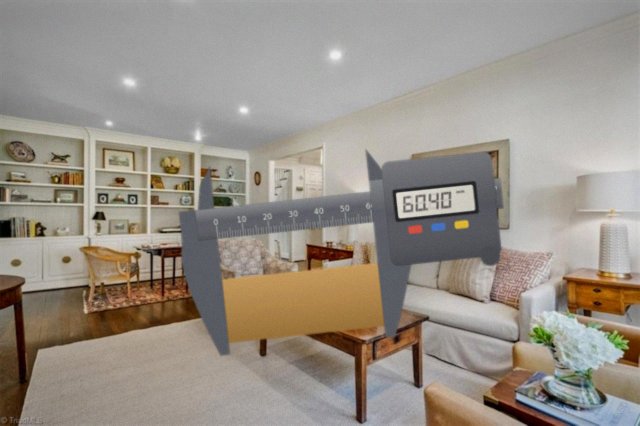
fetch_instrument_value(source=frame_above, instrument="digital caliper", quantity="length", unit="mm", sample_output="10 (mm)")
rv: 60.40 (mm)
